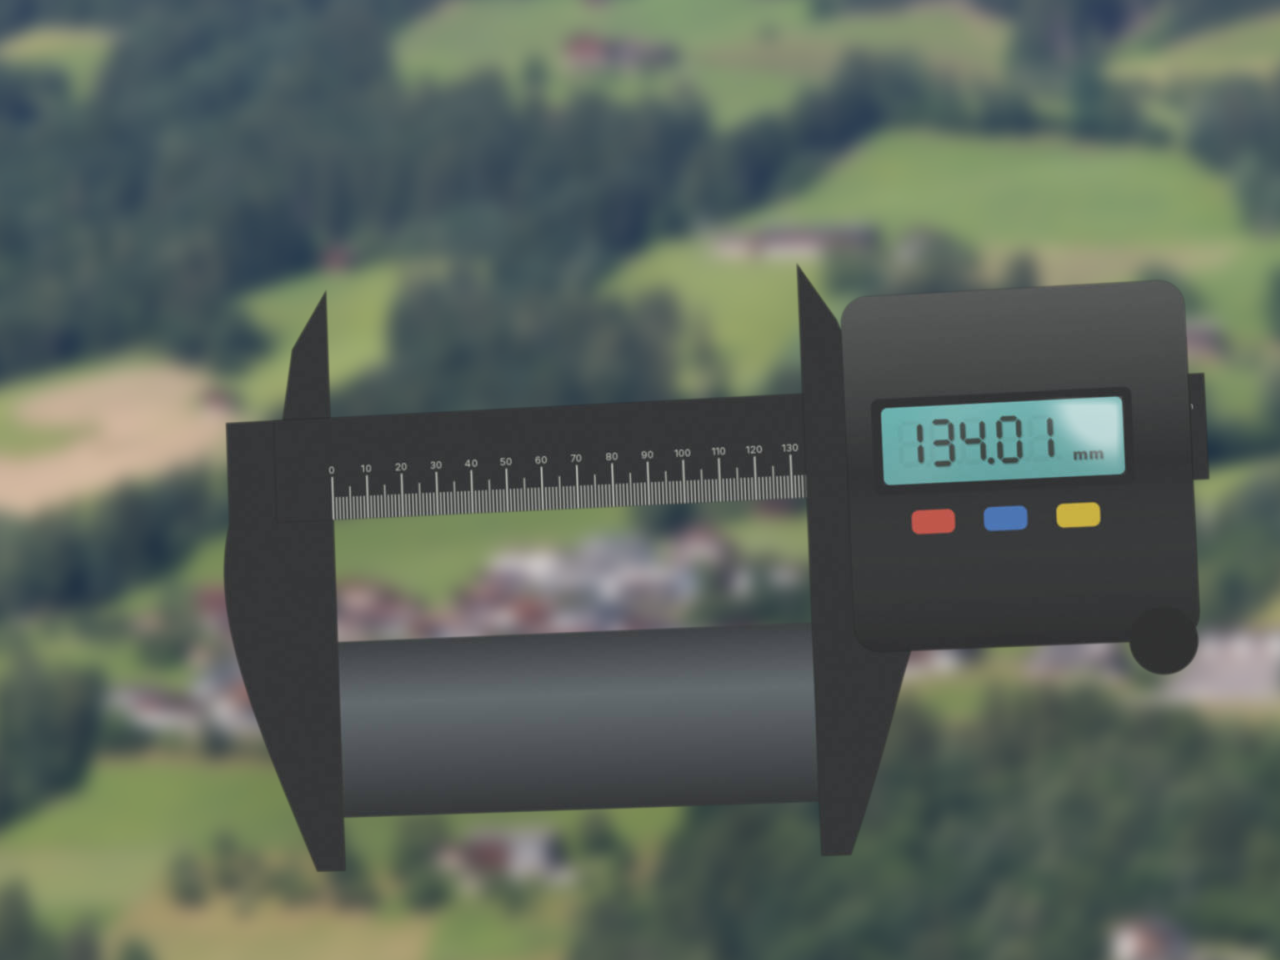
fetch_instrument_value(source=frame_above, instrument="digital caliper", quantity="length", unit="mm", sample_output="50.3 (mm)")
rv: 134.01 (mm)
